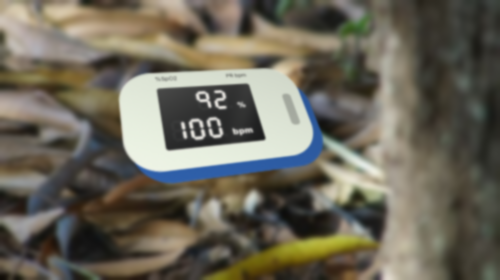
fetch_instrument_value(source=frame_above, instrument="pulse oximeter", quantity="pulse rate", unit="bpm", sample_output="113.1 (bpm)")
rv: 100 (bpm)
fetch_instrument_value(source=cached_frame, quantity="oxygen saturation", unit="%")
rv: 92 (%)
